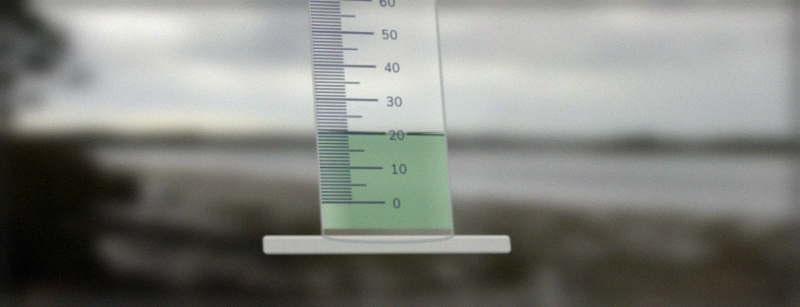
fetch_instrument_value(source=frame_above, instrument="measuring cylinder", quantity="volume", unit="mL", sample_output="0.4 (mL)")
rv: 20 (mL)
